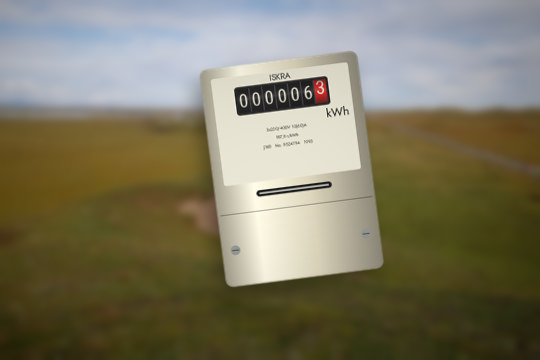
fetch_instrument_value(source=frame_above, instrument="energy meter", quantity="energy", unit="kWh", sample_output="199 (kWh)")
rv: 6.3 (kWh)
